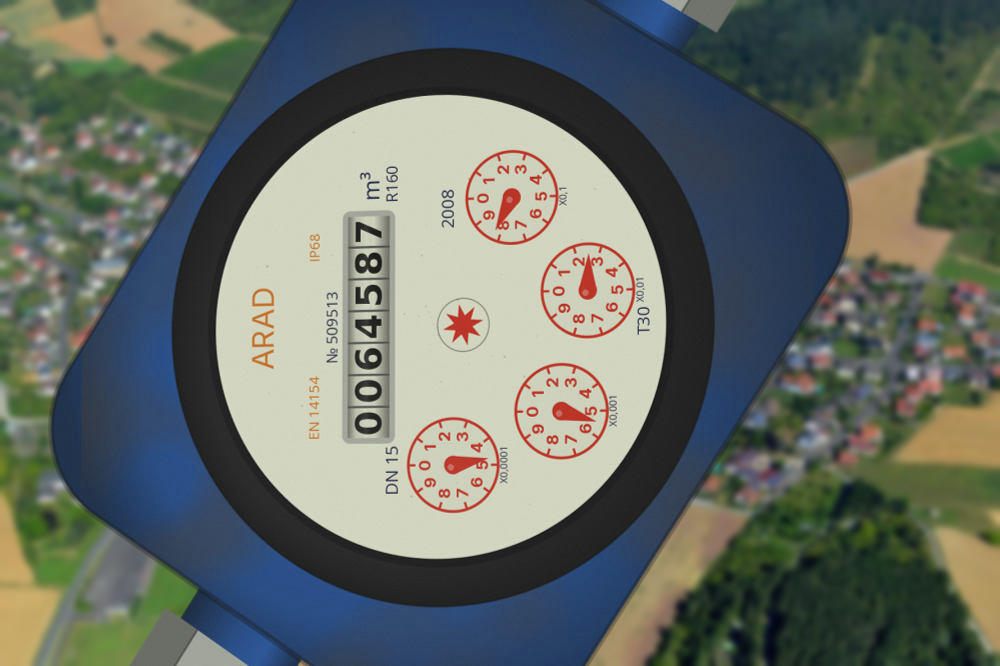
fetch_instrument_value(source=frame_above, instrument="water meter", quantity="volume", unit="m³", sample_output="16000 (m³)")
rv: 64587.8254 (m³)
